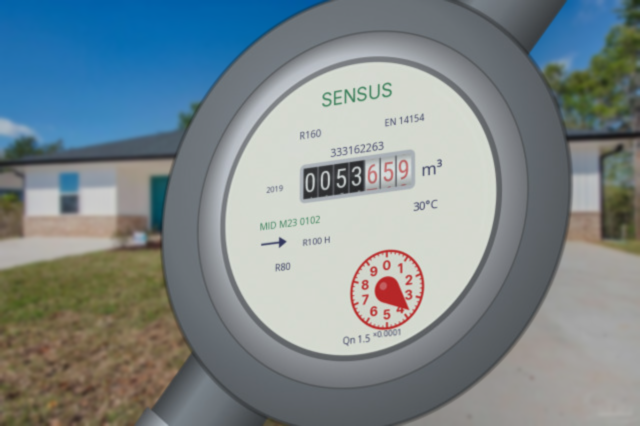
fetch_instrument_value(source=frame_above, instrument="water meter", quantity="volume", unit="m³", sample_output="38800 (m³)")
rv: 53.6593 (m³)
